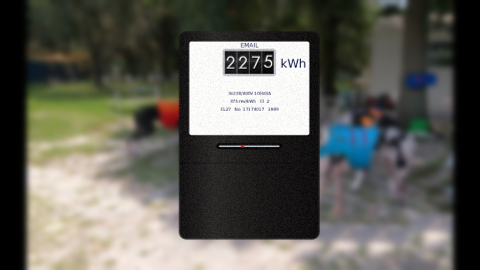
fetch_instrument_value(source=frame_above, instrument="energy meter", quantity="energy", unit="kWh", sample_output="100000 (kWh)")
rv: 2275 (kWh)
